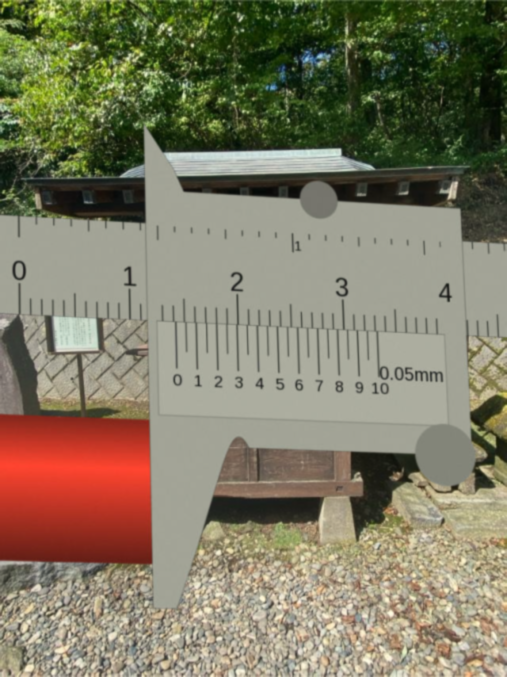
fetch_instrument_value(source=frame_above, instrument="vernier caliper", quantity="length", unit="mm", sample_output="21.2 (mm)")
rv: 14.2 (mm)
